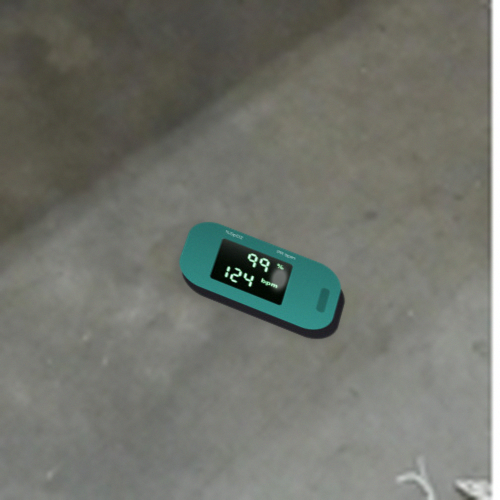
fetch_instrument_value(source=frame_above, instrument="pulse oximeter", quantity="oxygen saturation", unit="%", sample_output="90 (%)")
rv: 99 (%)
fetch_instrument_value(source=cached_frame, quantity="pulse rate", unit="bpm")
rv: 124 (bpm)
